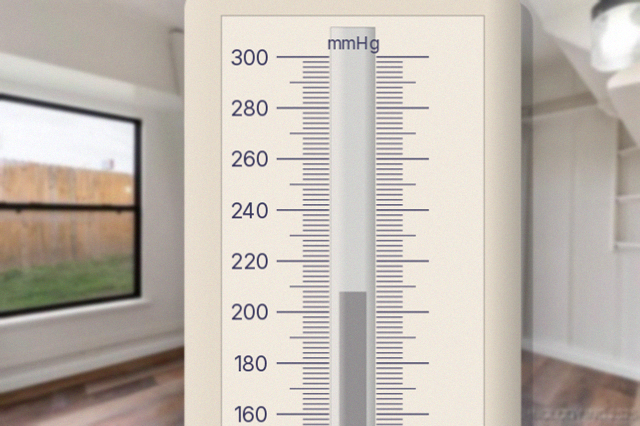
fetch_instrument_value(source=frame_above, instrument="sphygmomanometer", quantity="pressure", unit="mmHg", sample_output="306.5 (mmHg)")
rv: 208 (mmHg)
